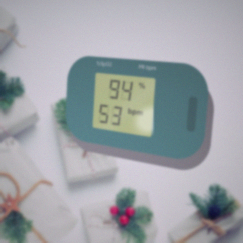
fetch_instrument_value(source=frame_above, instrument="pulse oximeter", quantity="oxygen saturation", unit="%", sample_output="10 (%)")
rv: 94 (%)
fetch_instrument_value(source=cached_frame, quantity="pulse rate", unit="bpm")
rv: 53 (bpm)
